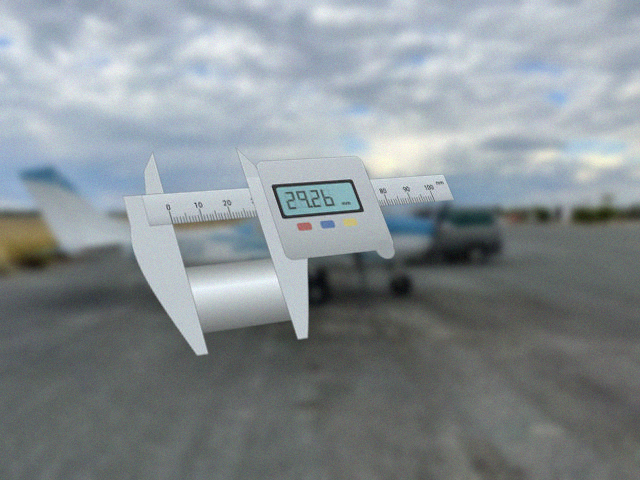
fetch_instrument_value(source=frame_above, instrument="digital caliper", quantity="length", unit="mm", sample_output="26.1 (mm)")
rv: 29.26 (mm)
